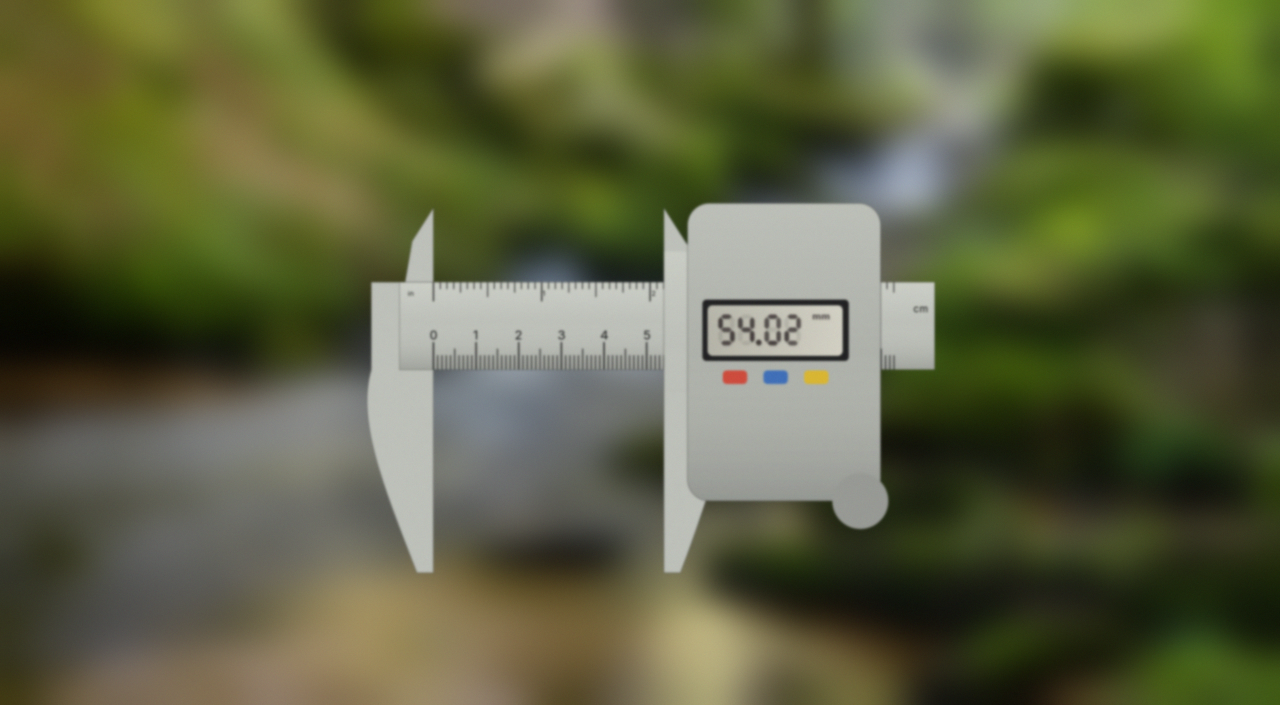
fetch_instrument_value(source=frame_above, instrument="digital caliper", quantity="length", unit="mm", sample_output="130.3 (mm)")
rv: 54.02 (mm)
